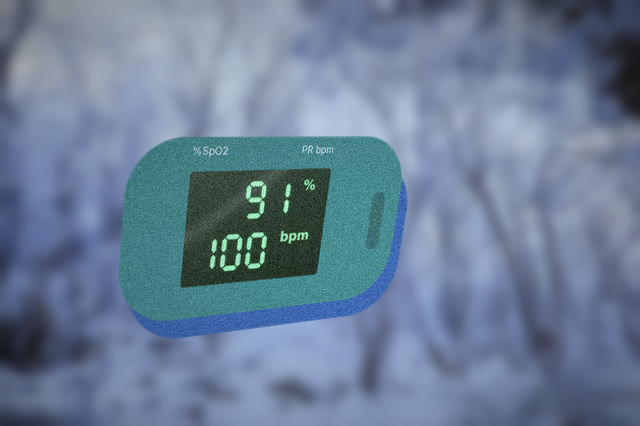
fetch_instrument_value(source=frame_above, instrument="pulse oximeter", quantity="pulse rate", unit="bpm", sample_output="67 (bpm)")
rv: 100 (bpm)
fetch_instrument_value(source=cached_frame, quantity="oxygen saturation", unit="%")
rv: 91 (%)
